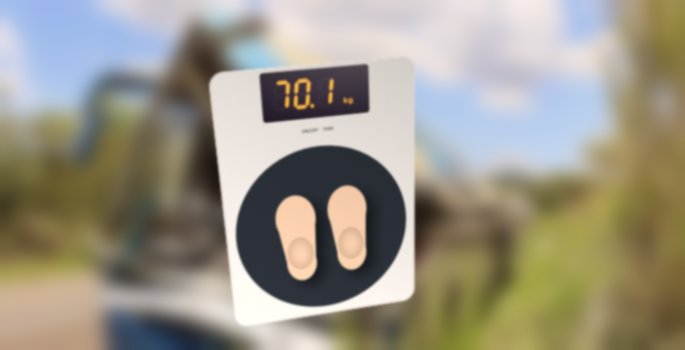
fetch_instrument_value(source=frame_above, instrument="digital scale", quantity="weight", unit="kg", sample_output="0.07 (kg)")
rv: 70.1 (kg)
